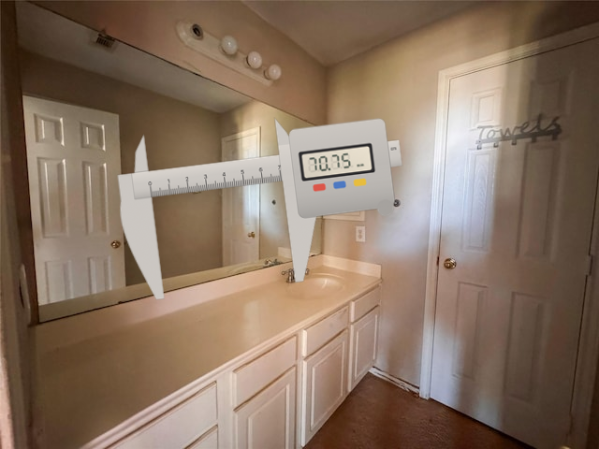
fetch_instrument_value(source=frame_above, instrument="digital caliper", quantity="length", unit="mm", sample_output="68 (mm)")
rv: 70.75 (mm)
